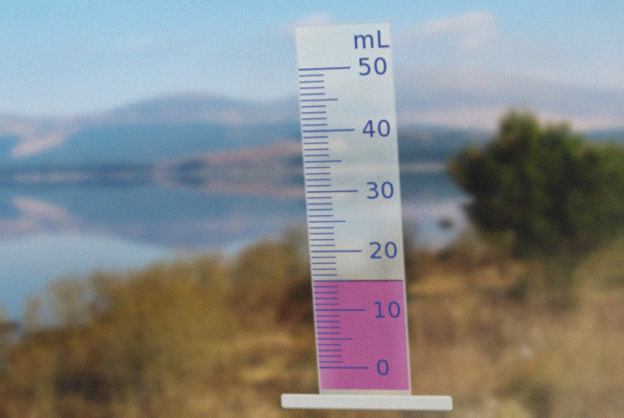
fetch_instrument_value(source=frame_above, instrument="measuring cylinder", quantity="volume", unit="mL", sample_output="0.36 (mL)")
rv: 15 (mL)
